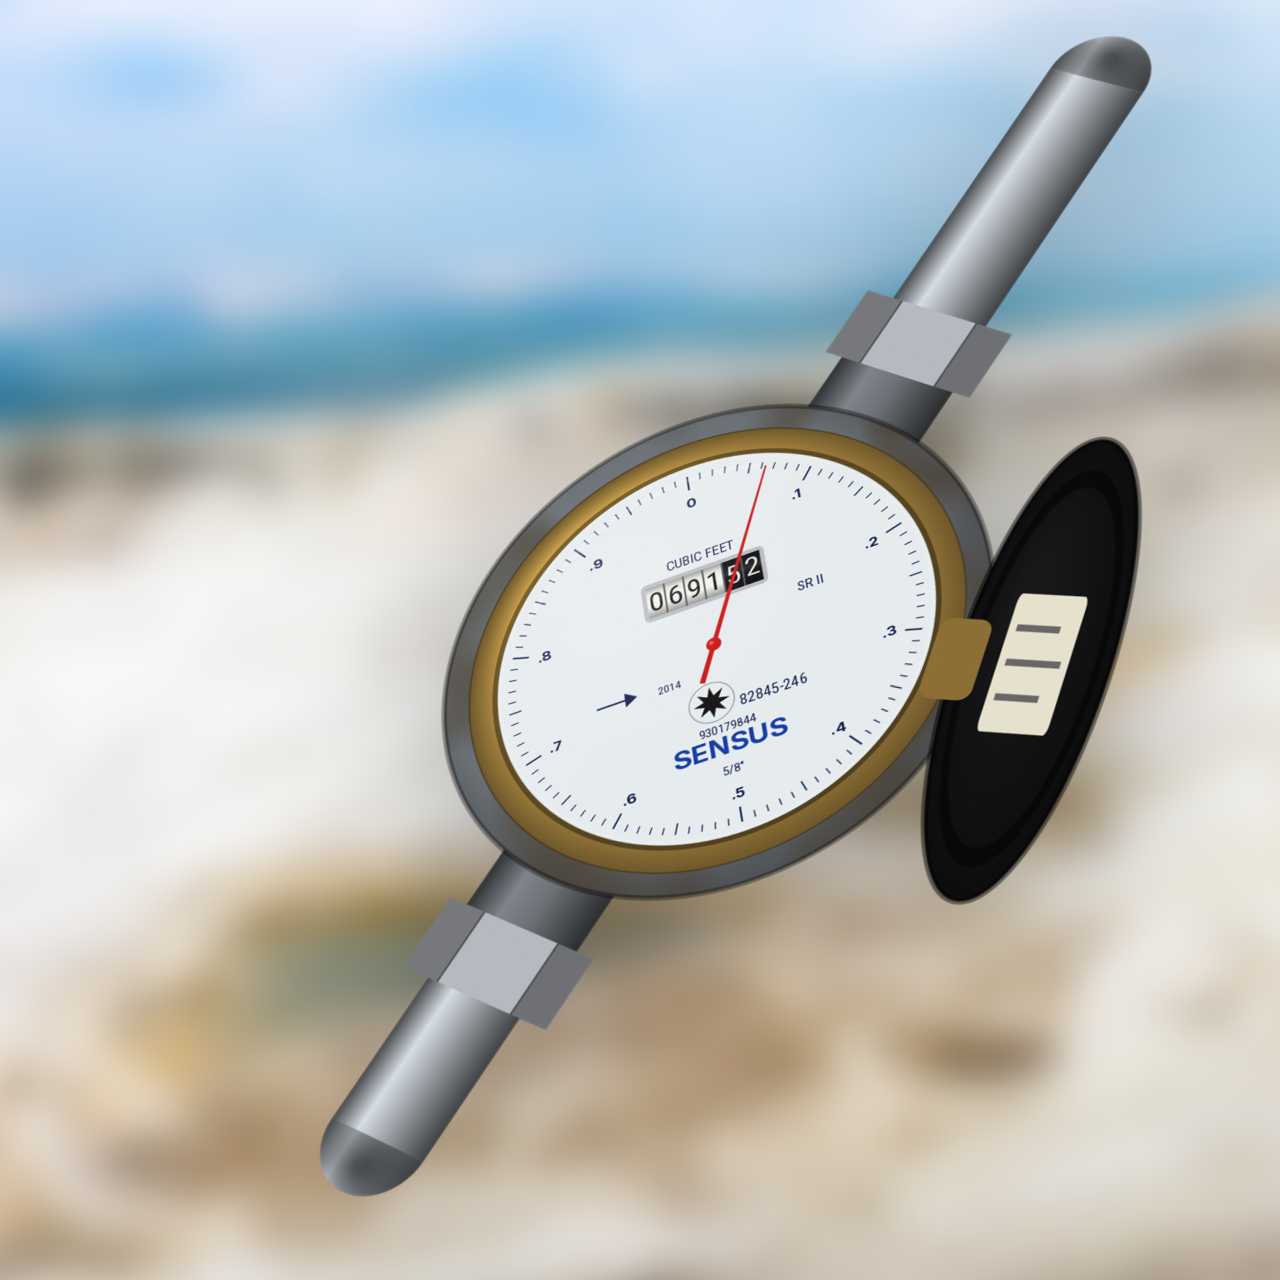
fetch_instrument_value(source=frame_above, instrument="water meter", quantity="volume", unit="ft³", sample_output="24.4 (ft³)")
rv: 69152.06 (ft³)
